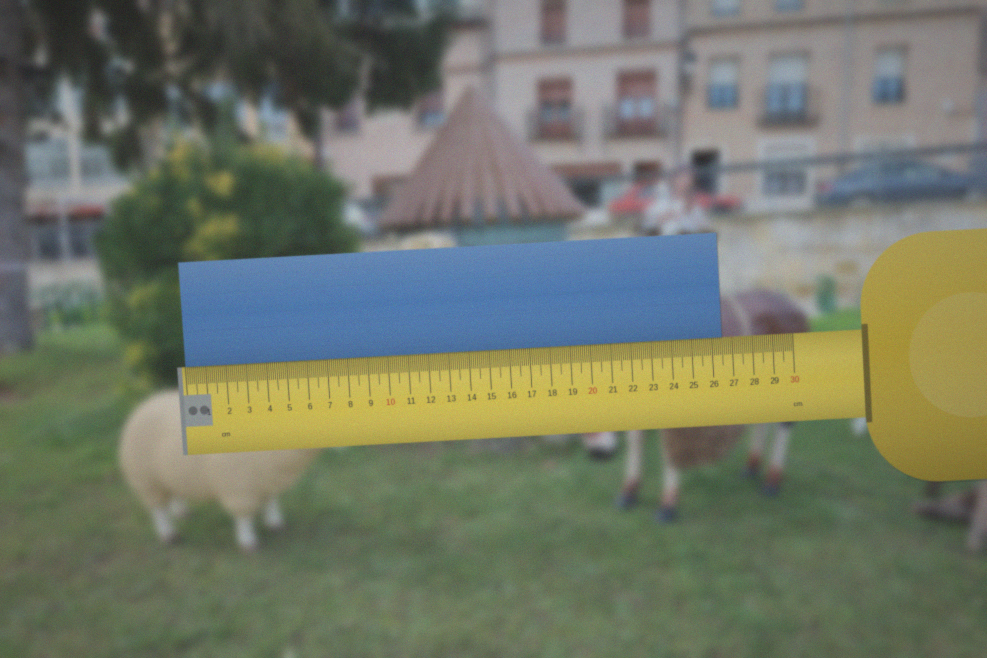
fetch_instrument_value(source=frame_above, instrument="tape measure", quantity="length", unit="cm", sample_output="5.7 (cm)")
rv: 26.5 (cm)
